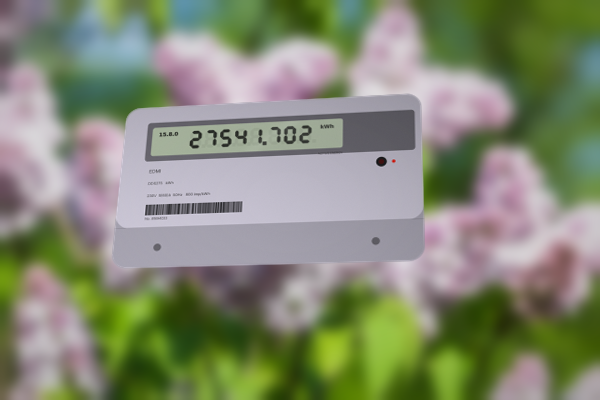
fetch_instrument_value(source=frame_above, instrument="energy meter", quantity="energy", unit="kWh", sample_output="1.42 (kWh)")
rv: 27541.702 (kWh)
